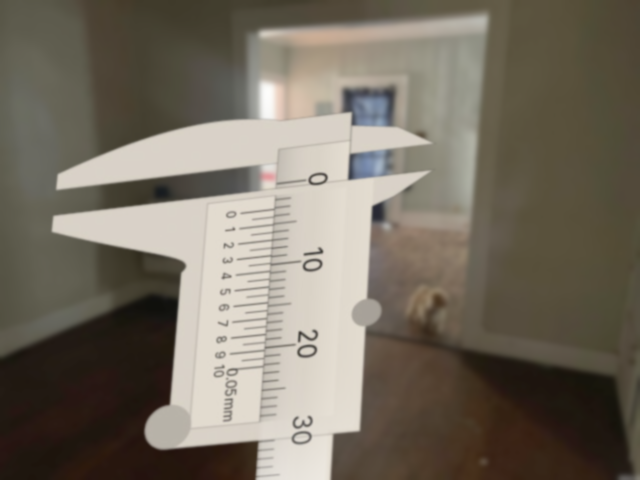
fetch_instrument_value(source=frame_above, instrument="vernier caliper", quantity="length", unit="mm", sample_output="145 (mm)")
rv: 3.2 (mm)
